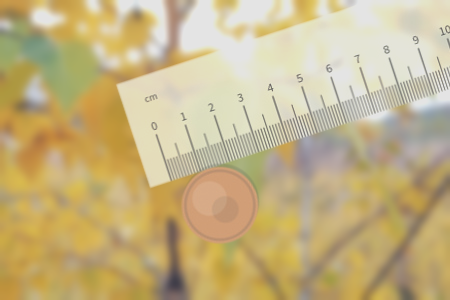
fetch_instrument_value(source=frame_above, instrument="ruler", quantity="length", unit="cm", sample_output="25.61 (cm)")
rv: 2.5 (cm)
